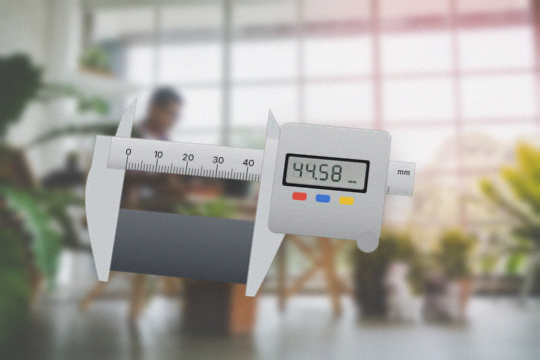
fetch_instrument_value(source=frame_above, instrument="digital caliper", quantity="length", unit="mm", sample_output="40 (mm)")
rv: 44.58 (mm)
